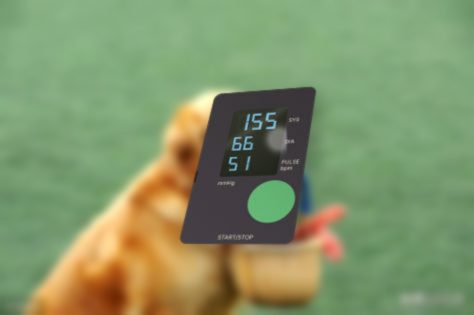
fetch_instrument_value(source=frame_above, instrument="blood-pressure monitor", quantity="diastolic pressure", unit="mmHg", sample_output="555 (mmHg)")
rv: 66 (mmHg)
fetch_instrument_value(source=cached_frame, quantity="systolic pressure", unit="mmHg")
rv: 155 (mmHg)
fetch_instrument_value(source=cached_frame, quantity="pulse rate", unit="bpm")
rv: 51 (bpm)
